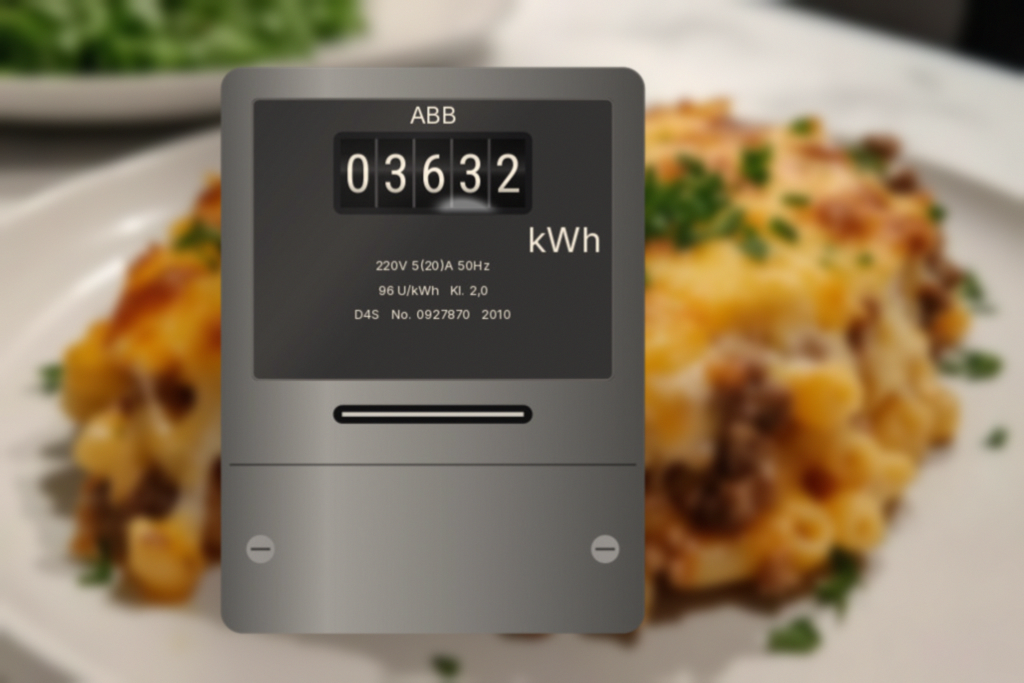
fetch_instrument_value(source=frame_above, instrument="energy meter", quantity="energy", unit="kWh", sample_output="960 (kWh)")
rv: 3632 (kWh)
